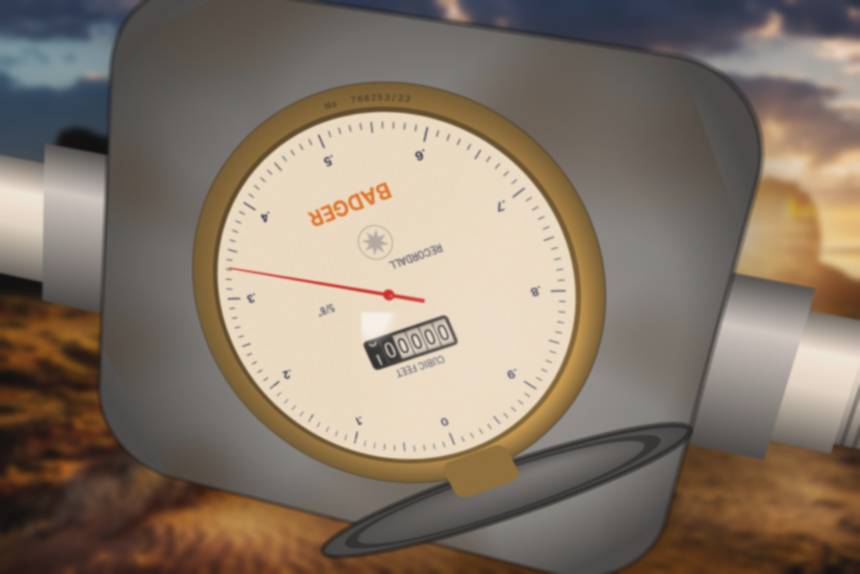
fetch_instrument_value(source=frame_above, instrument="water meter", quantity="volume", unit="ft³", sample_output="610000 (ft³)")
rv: 1.33 (ft³)
